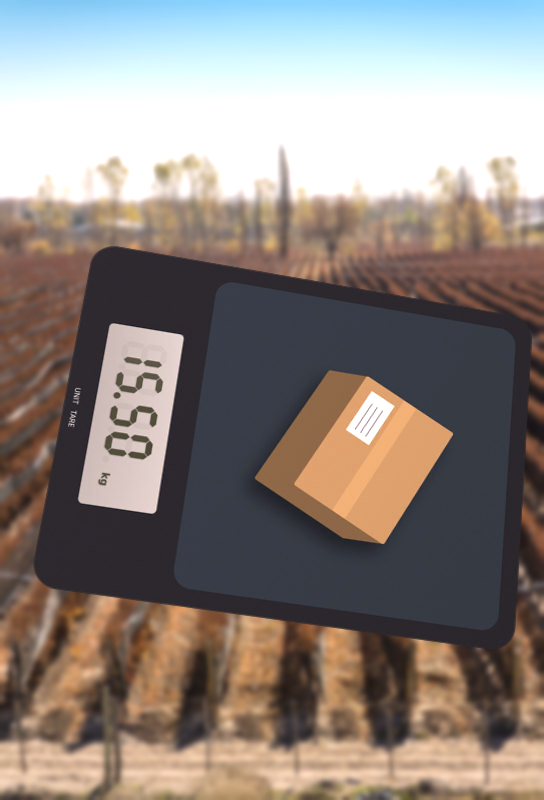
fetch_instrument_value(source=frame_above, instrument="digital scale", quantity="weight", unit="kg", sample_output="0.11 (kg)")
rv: 15.50 (kg)
